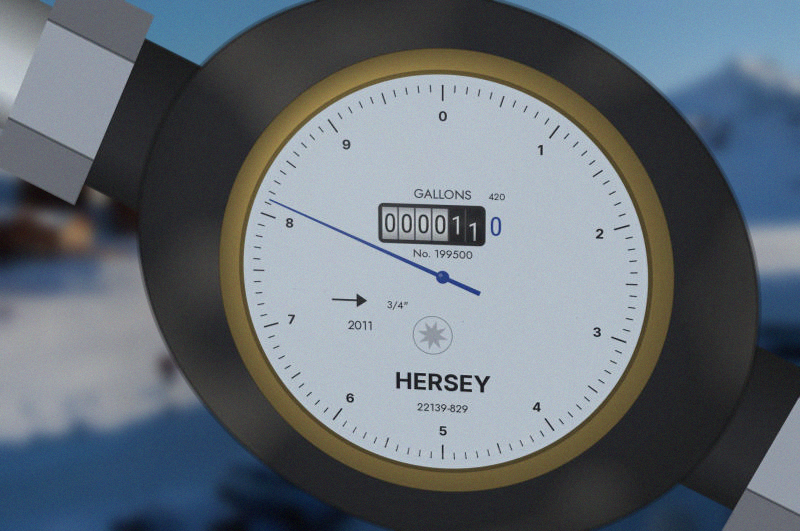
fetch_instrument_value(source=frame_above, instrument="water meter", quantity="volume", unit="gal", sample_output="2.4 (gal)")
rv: 108.1 (gal)
